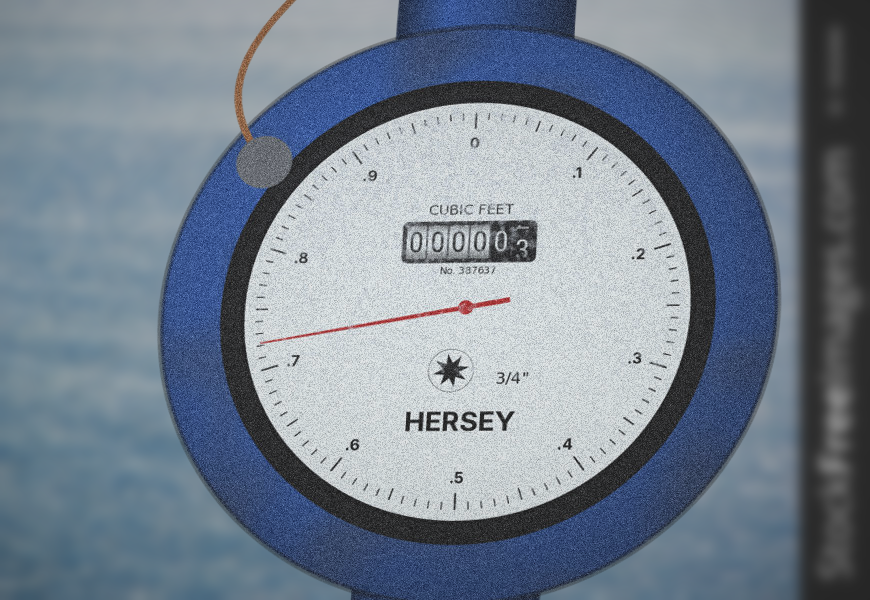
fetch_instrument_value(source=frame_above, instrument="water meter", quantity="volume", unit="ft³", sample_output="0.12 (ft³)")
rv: 2.72 (ft³)
